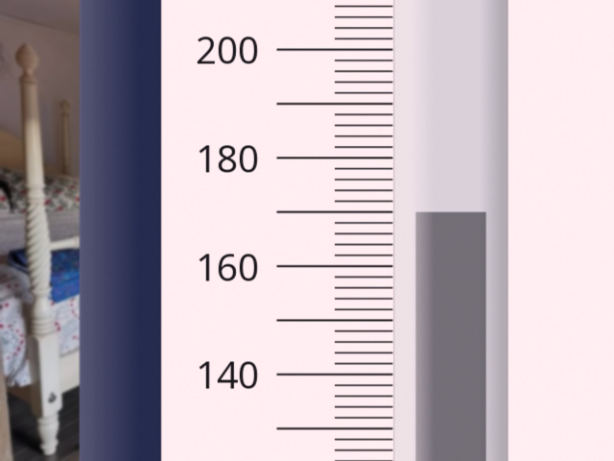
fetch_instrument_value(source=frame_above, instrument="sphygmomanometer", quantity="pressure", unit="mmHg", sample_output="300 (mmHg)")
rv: 170 (mmHg)
